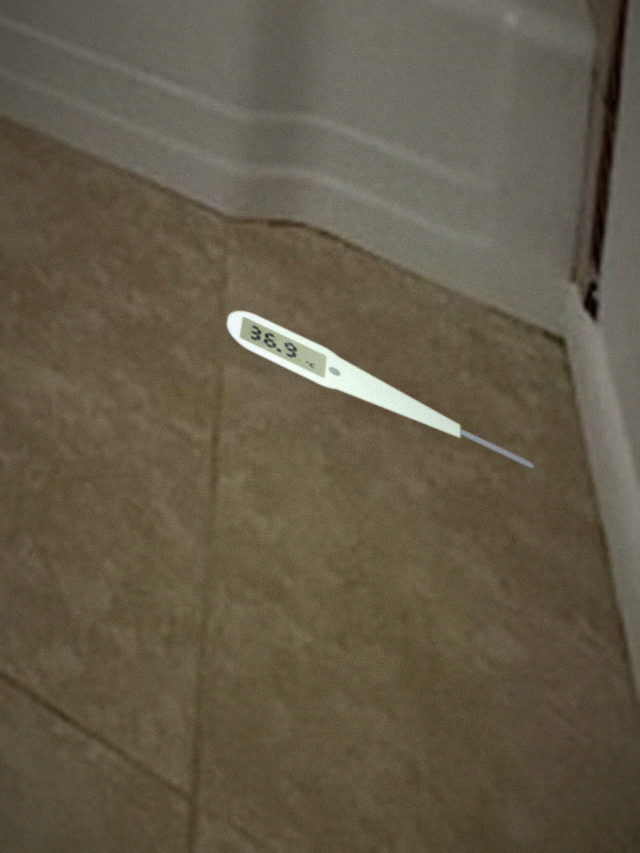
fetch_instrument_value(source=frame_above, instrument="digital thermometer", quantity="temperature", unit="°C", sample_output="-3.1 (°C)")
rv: 36.9 (°C)
